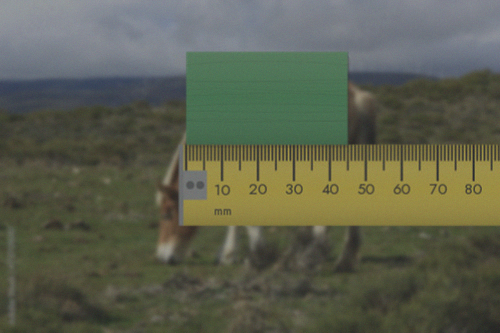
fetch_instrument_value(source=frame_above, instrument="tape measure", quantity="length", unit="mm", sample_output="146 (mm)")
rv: 45 (mm)
